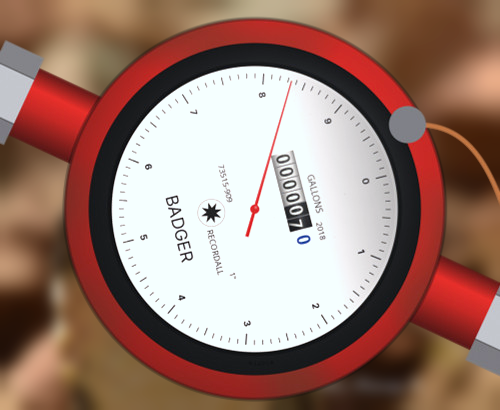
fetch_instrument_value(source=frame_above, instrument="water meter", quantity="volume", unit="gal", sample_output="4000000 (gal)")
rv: 68.3 (gal)
